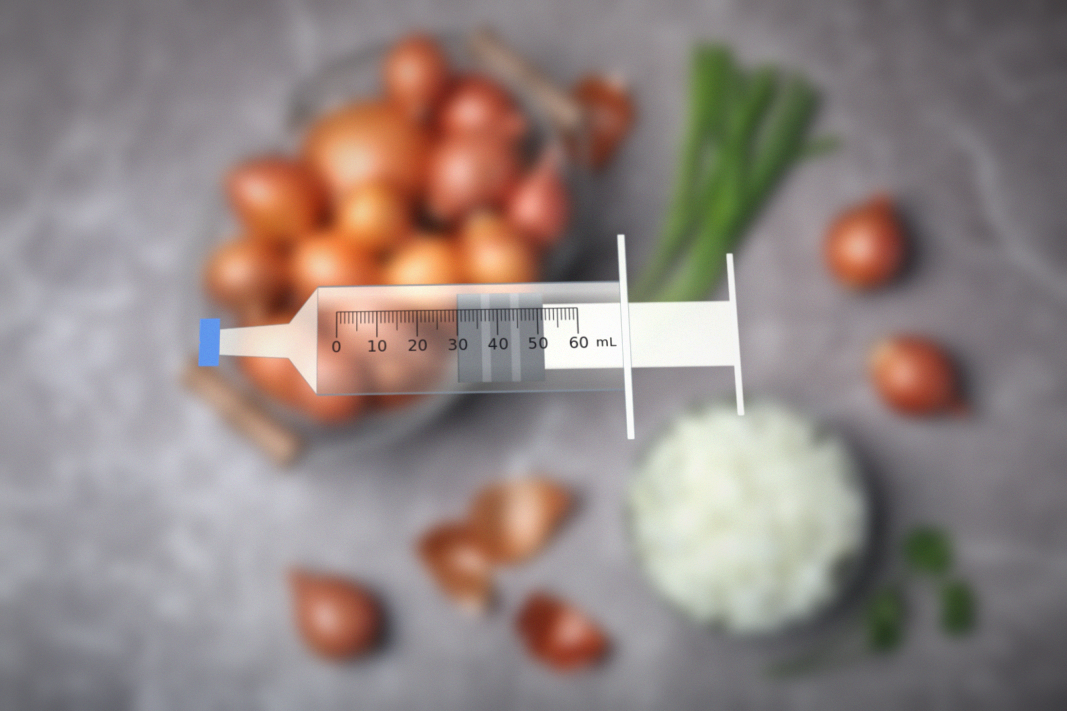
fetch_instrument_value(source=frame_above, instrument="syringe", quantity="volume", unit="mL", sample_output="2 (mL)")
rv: 30 (mL)
